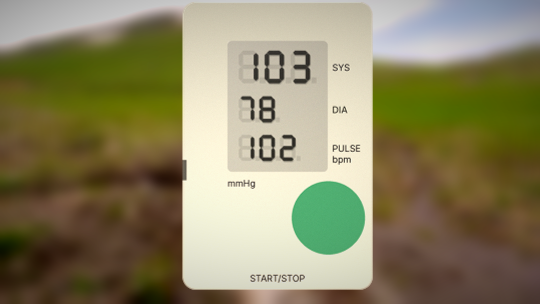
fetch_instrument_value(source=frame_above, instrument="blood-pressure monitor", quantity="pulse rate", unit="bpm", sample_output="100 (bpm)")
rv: 102 (bpm)
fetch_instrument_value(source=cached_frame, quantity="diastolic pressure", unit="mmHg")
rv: 78 (mmHg)
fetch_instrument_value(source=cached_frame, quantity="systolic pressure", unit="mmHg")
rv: 103 (mmHg)
